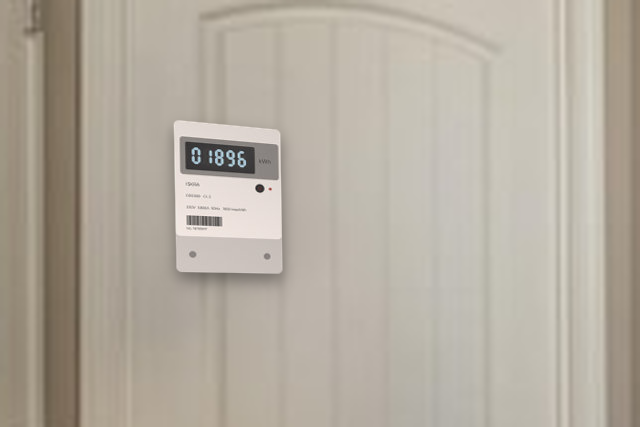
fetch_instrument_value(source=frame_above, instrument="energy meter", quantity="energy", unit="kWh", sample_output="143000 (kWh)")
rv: 1896 (kWh)
